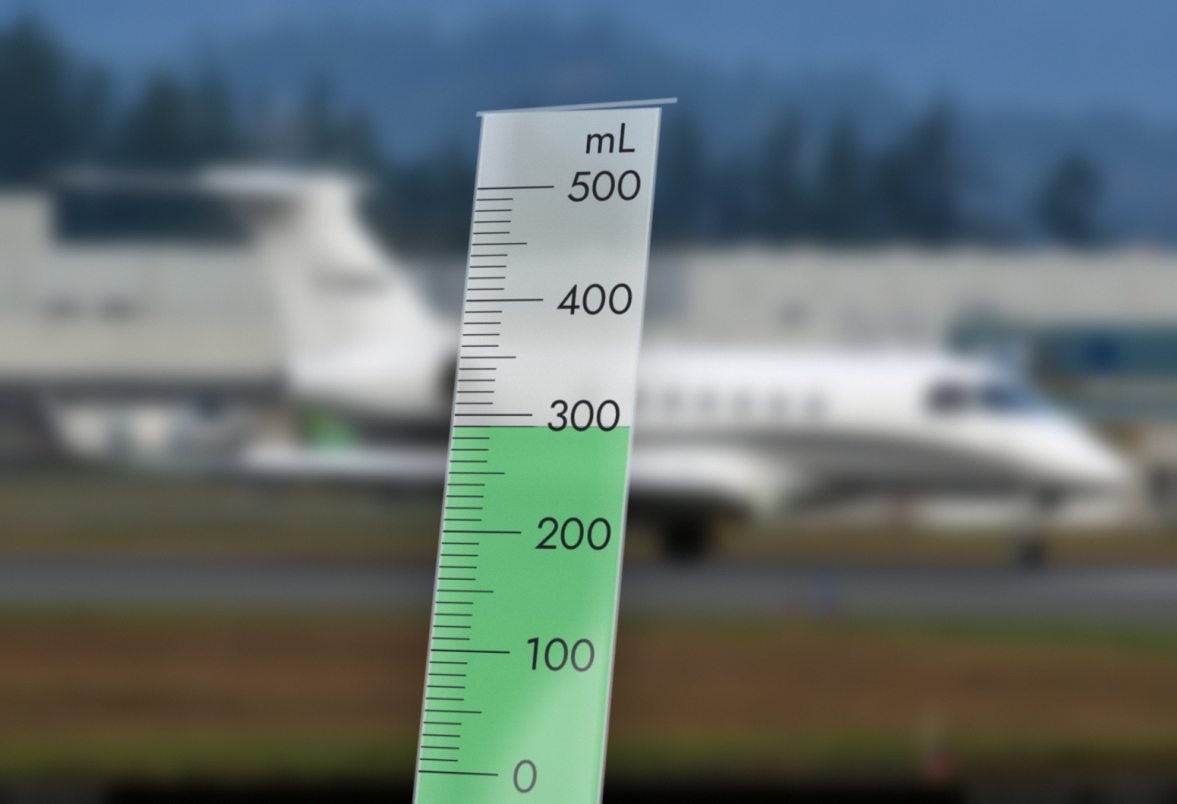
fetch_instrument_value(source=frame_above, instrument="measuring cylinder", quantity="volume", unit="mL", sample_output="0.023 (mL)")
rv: 290 (mL)
